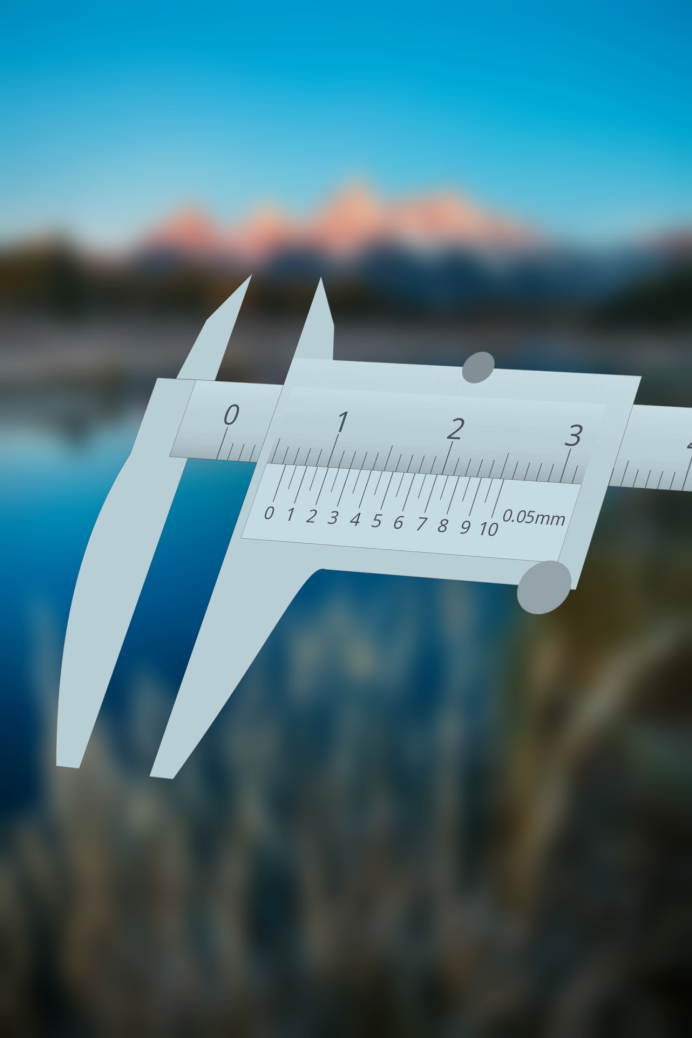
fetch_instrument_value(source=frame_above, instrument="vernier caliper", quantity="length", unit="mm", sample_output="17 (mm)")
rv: 6.3 (mm)
